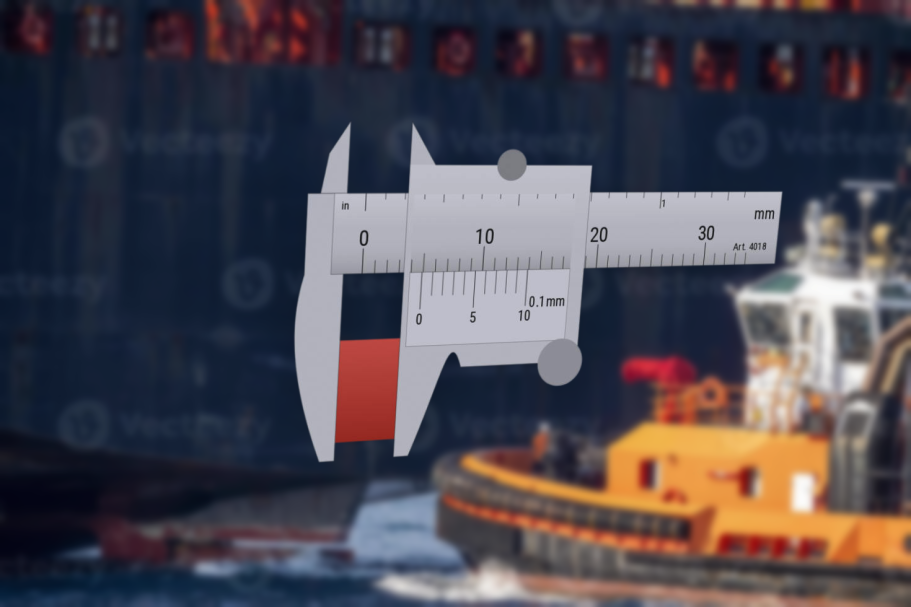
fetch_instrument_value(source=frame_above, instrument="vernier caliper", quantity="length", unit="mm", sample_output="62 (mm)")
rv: 4.9 (mm)
